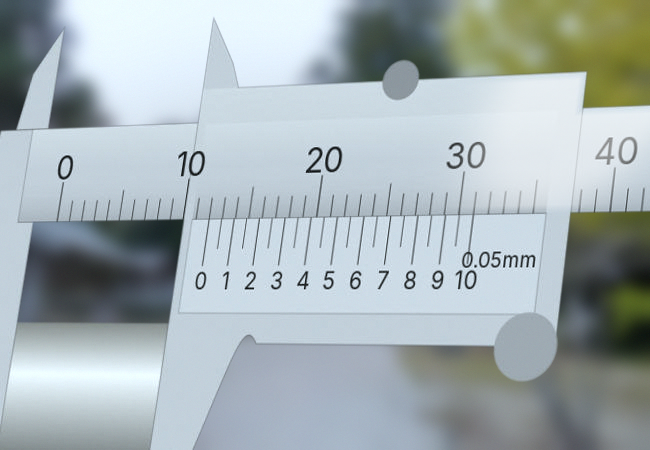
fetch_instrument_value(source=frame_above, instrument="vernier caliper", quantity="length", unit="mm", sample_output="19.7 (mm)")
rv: 12.0 (mm)
